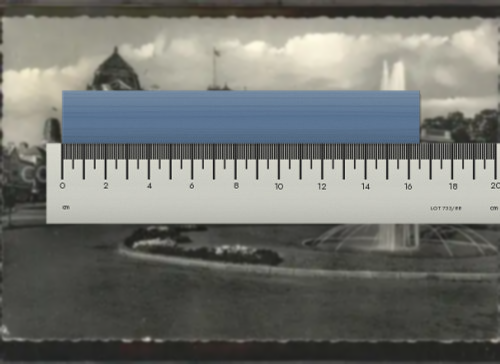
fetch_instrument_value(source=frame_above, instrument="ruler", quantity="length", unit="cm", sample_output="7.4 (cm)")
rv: 16.5 (cm)
